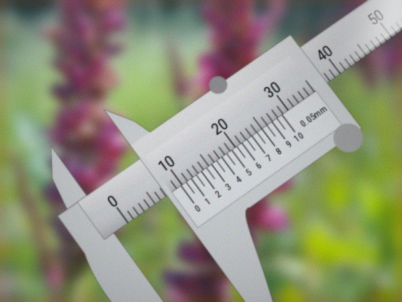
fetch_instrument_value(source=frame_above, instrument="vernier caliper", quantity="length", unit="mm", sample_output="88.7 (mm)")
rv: 9.8 (mm)
